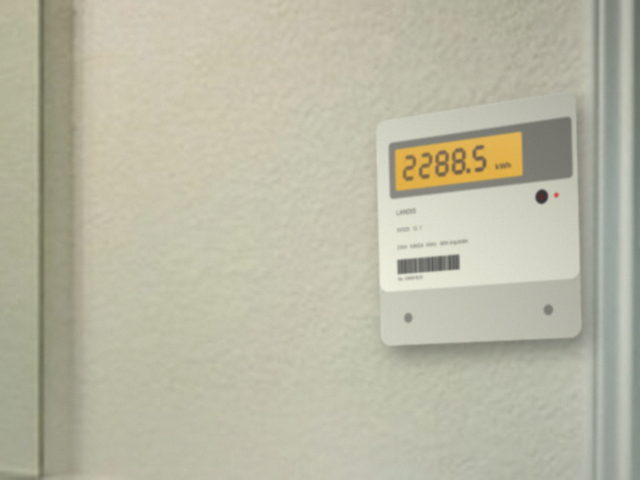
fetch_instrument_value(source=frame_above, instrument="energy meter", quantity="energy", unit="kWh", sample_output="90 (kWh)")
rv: 2288.5 (kWh)
